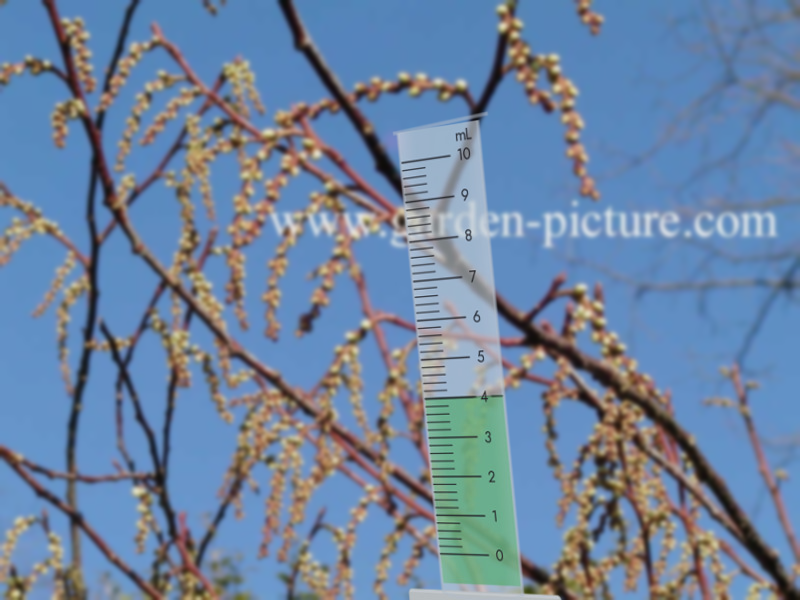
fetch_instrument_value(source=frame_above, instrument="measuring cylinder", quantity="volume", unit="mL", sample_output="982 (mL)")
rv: 4 (mL)
